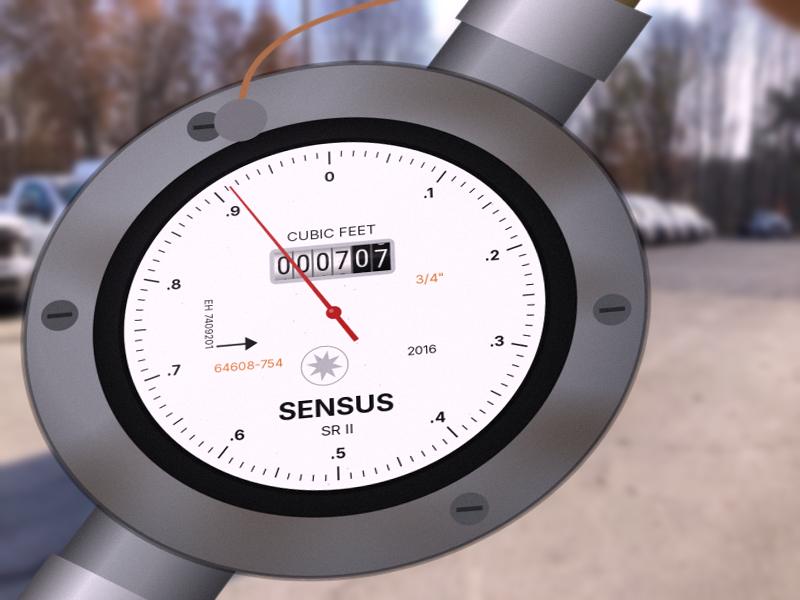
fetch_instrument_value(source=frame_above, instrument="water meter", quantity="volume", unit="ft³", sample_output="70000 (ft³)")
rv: 706.91 (ft³)
